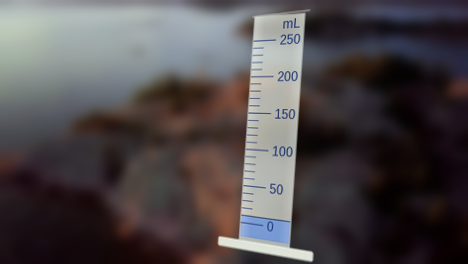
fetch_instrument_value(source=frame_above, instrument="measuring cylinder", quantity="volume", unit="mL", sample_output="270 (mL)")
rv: 10 (mL)
